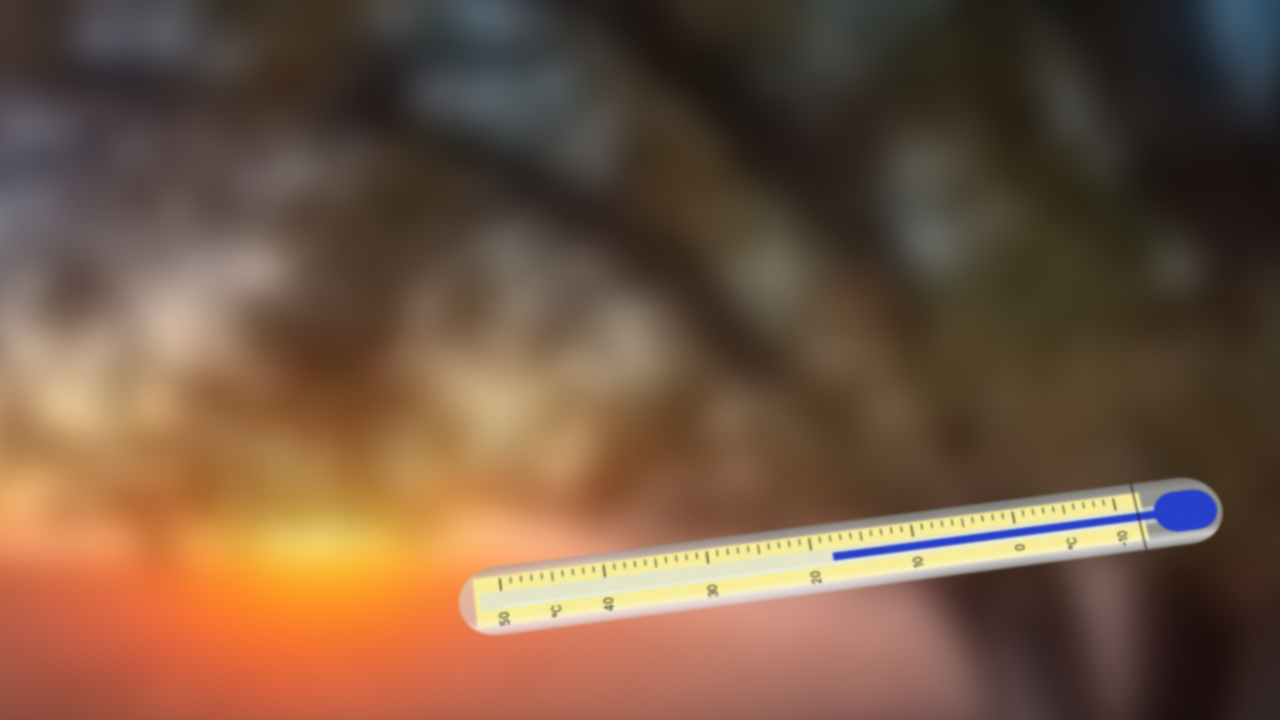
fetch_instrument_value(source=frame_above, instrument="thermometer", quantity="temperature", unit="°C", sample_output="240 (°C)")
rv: 18 (°C)
